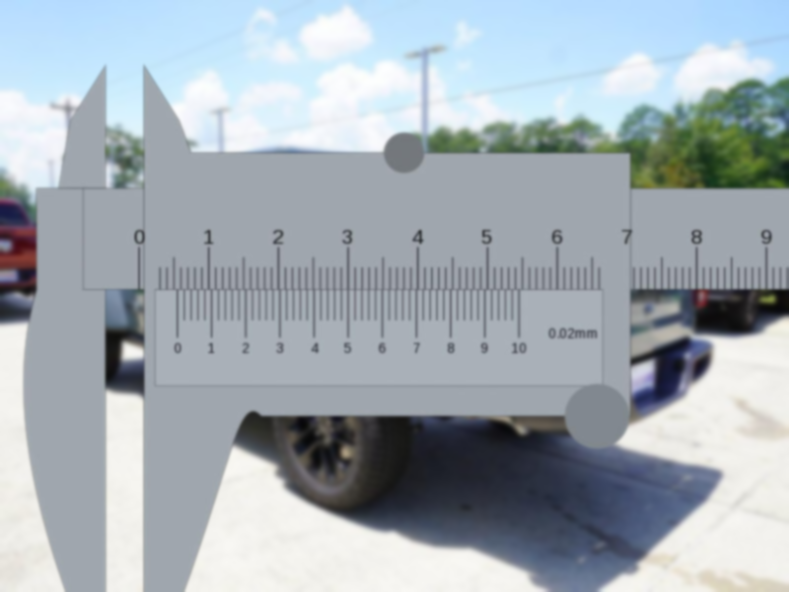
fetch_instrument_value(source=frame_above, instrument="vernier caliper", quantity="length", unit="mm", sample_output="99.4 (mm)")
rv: 5.5 (mm)
